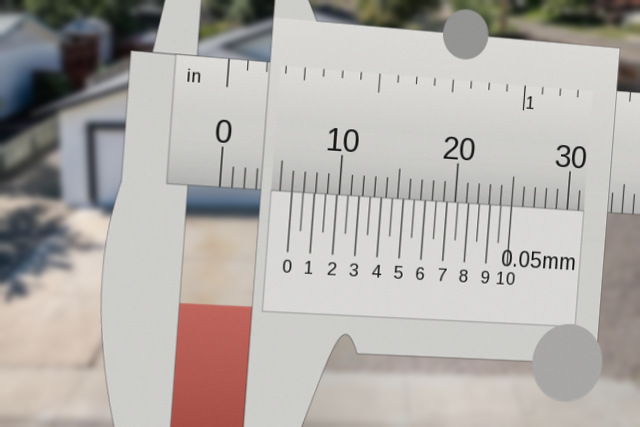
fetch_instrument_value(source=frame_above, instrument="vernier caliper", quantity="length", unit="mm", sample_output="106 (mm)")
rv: 6.0 (mm)
